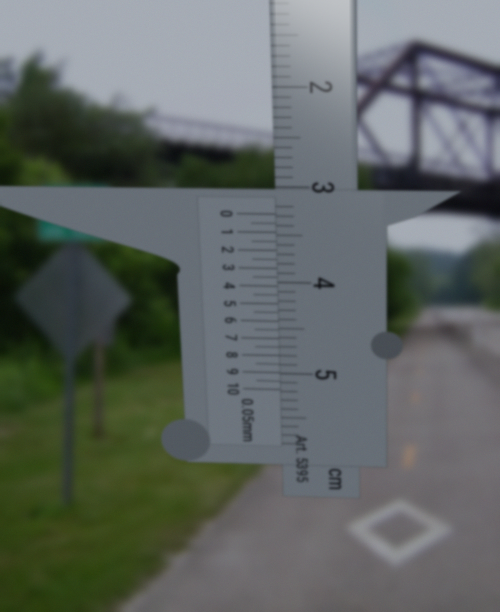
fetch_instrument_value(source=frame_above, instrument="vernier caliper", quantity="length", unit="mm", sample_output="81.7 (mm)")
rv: 32.8 (mm)
